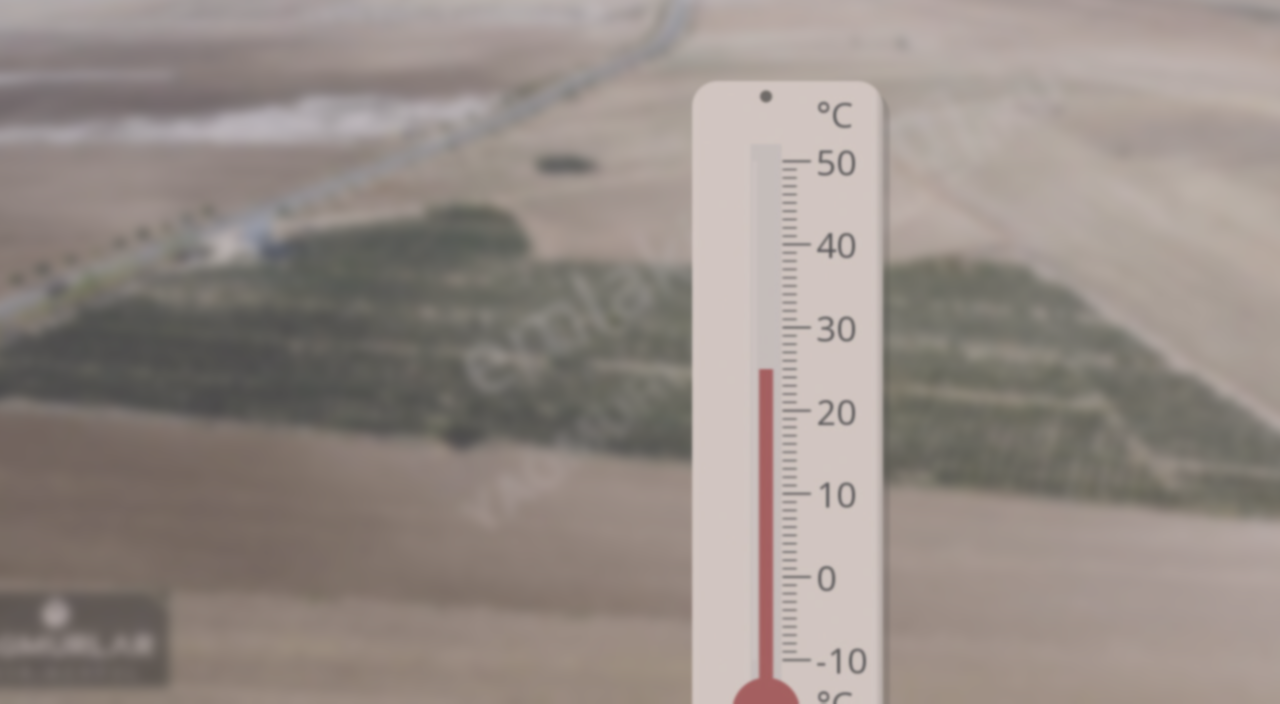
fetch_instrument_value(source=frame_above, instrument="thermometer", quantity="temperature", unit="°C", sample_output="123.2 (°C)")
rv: 25 (°C)
